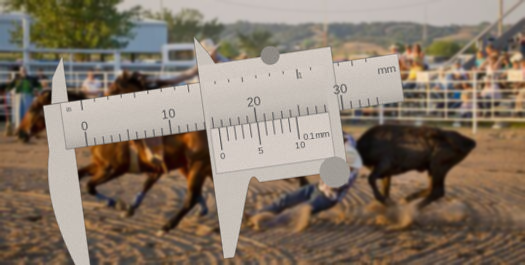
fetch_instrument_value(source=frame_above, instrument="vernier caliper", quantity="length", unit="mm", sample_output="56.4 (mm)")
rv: 15.6 (mm)
